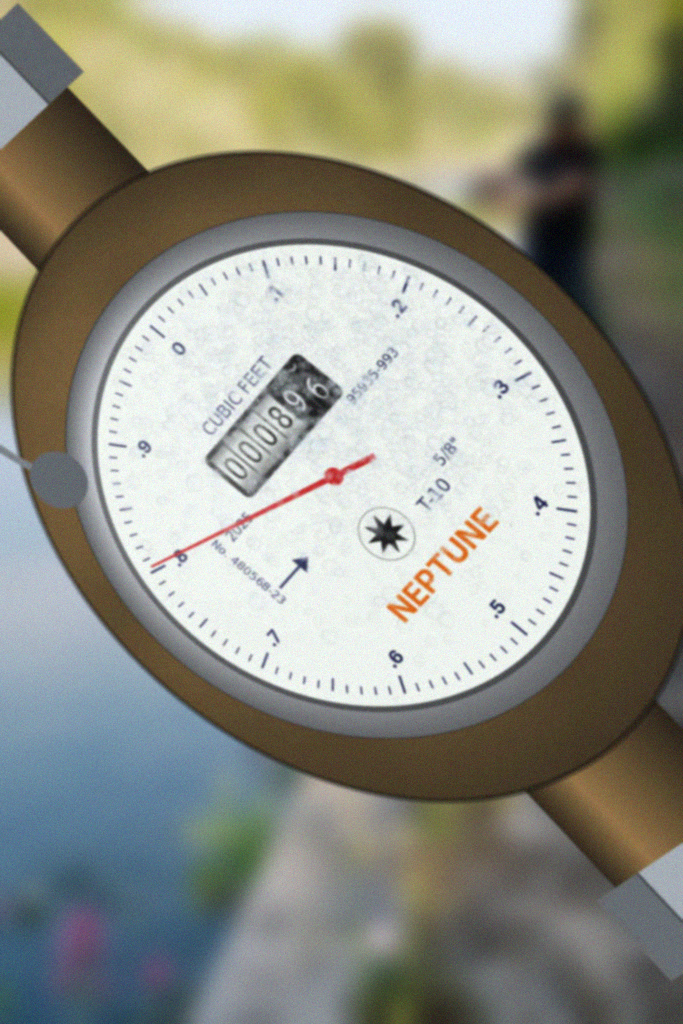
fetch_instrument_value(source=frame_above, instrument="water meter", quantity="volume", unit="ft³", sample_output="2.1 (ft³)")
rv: 895.80 (ft³)
